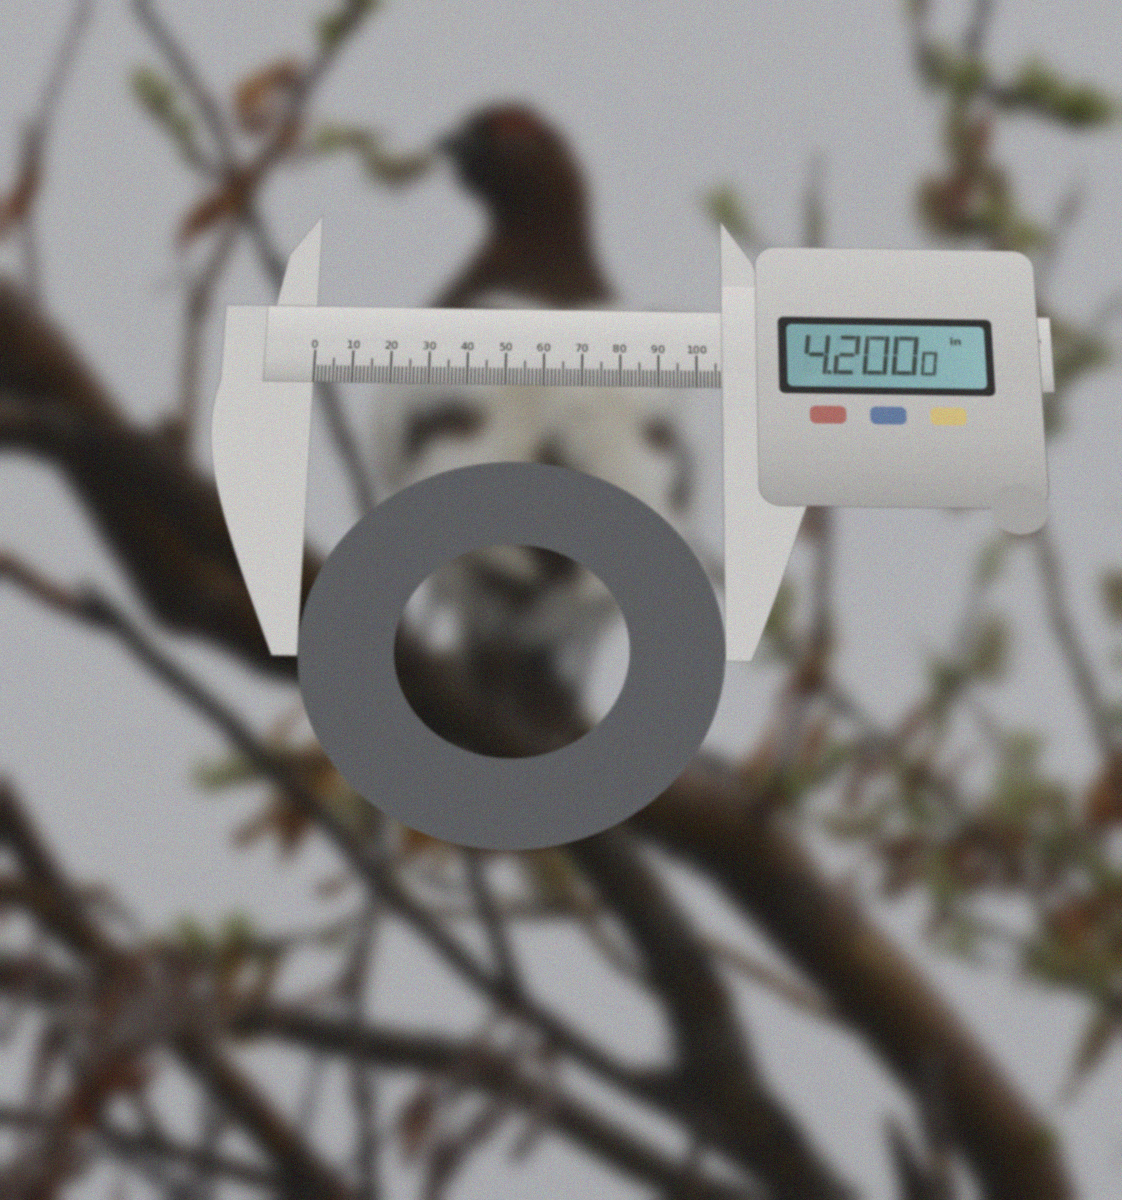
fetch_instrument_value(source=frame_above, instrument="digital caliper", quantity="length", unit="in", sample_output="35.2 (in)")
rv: 4.2000 (in)
